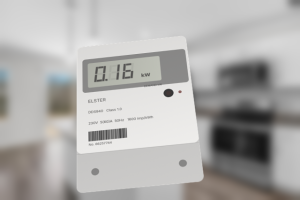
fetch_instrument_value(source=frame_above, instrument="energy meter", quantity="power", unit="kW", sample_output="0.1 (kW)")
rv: 0.16 (kW)
